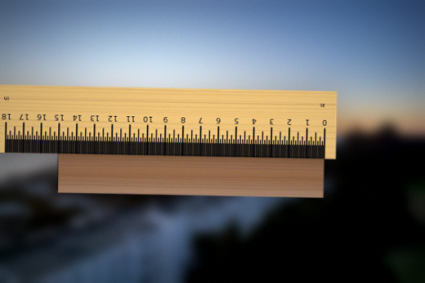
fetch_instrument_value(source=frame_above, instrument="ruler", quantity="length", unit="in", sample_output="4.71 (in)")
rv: 15 (in)
